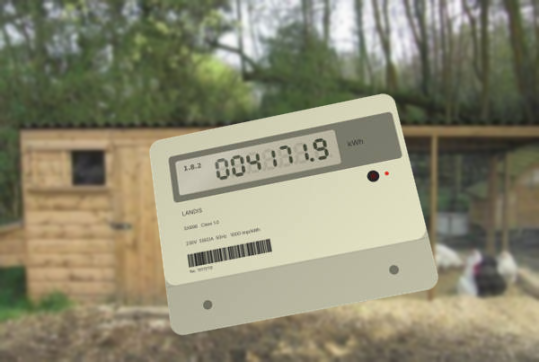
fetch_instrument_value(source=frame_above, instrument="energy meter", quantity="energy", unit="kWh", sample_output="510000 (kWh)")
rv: 4171.9 (kWh)
